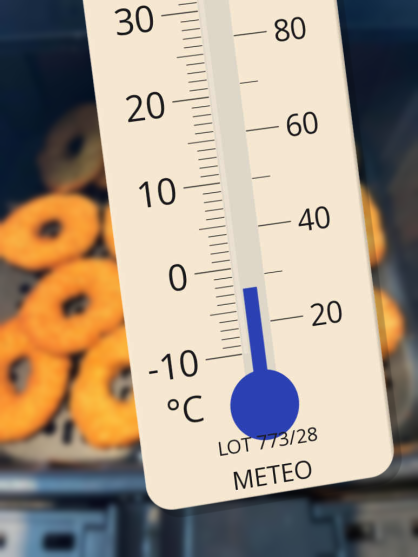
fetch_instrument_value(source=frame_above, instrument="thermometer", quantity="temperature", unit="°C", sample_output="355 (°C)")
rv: -2.5 (°C)
